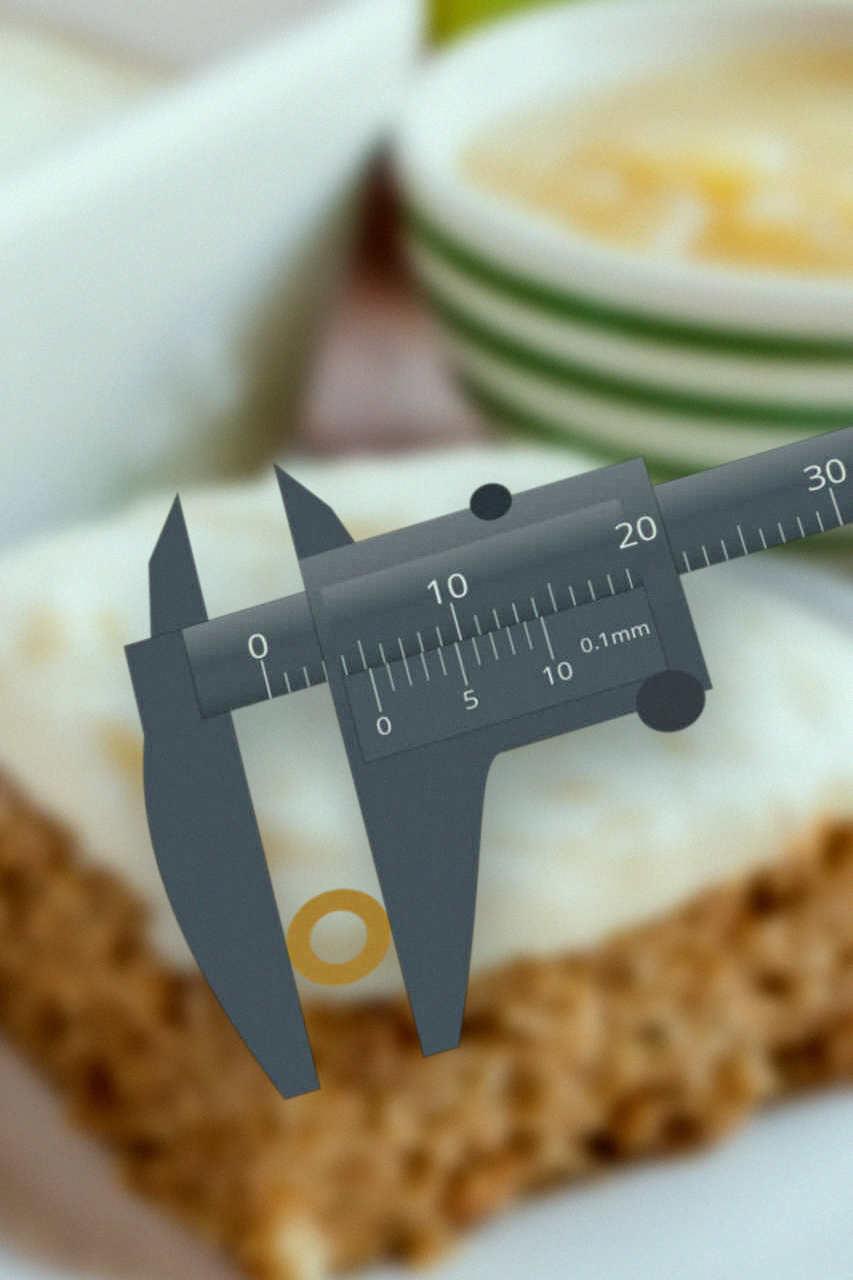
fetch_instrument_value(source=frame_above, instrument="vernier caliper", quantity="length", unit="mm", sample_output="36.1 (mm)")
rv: 5.2 (mm)
